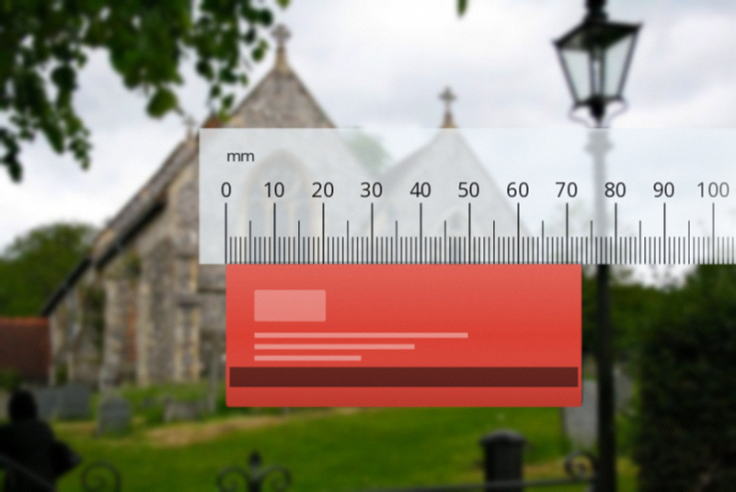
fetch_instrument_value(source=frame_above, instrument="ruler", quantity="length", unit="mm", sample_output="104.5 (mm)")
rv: 73 (mm)
